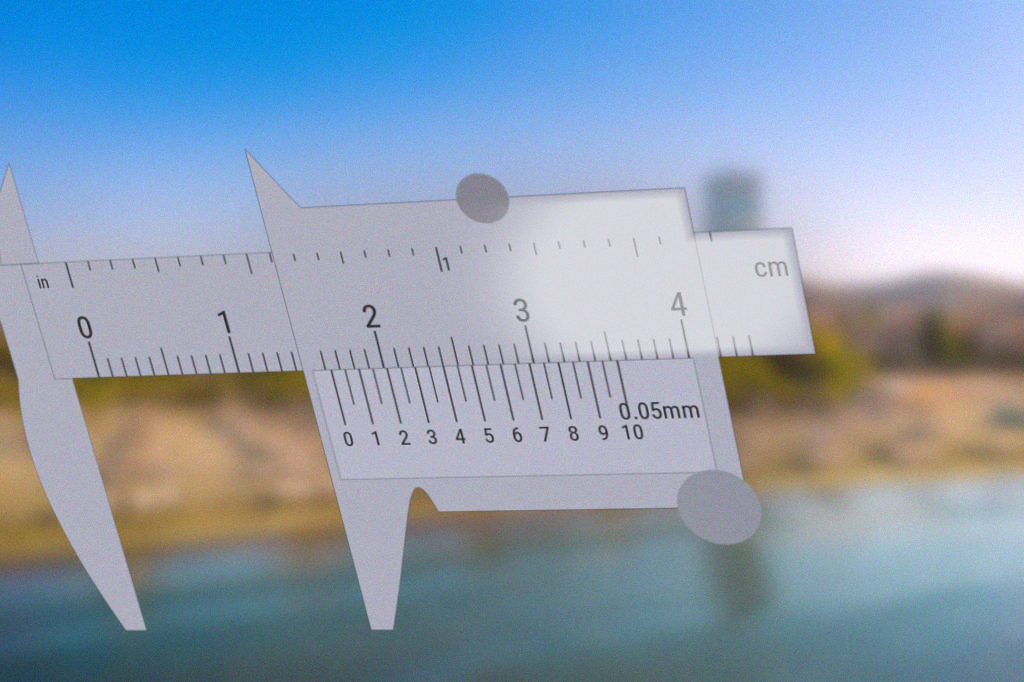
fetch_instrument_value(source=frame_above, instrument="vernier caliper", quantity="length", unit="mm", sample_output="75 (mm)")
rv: 16.4 (mm)
